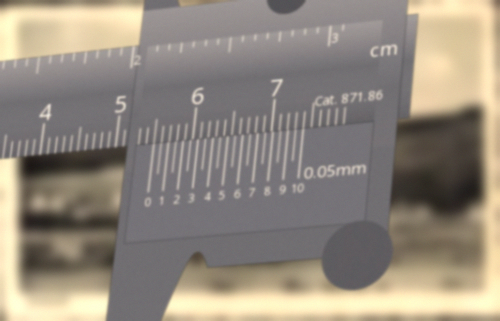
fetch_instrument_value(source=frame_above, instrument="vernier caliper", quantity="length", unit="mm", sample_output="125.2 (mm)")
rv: 55.0 (mm)
